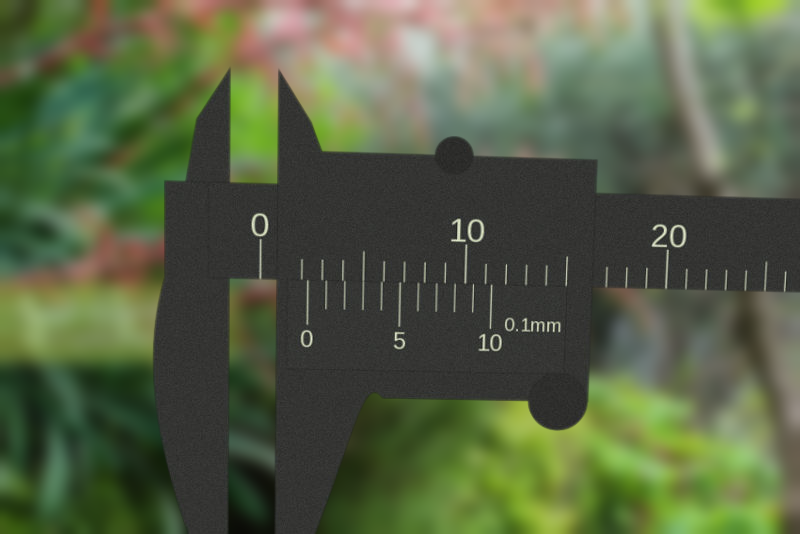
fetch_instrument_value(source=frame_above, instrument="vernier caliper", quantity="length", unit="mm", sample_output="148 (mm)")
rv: 2.3 (mm)
